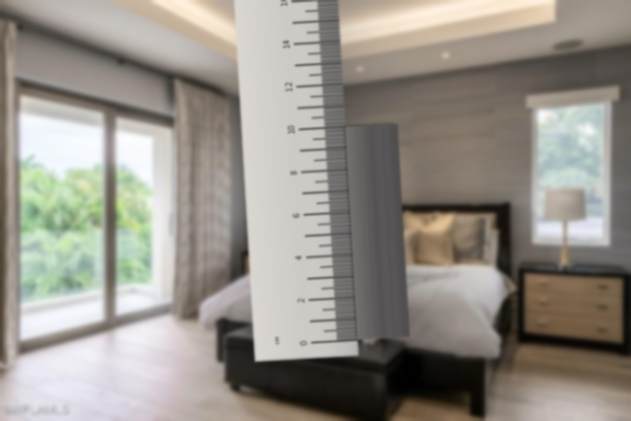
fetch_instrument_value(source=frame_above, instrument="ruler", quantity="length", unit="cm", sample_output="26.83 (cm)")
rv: 10 (cm)
